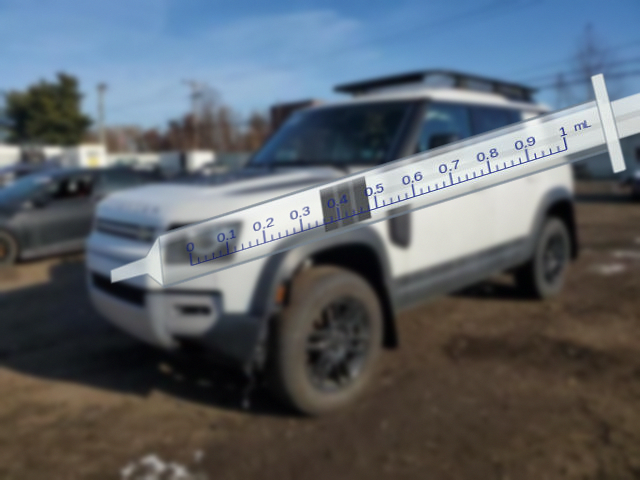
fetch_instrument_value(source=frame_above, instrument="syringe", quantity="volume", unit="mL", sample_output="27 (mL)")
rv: 0.36 (mL)
